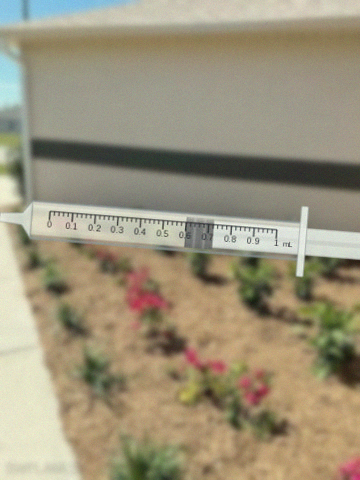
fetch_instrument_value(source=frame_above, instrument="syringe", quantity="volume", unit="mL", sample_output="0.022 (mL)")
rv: 0.6 (mL)
